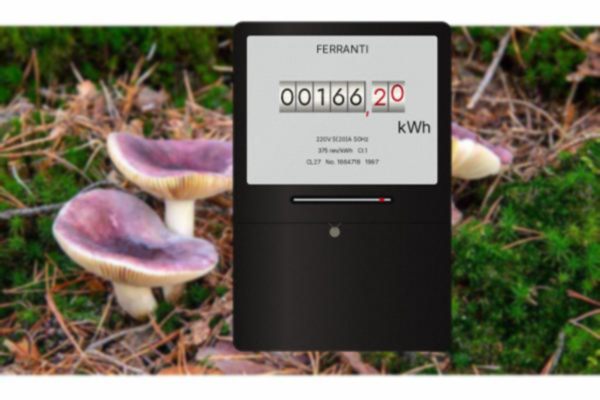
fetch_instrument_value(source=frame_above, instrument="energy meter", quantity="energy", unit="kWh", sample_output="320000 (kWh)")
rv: 166.20 (kWh)
